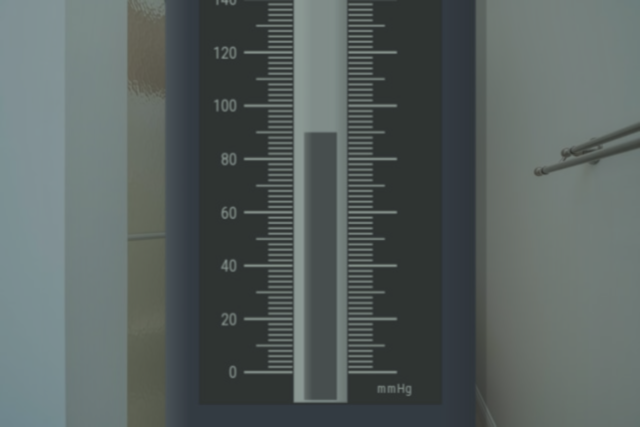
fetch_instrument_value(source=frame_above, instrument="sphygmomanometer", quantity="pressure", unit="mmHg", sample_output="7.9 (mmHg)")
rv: 90 (mmHg)
